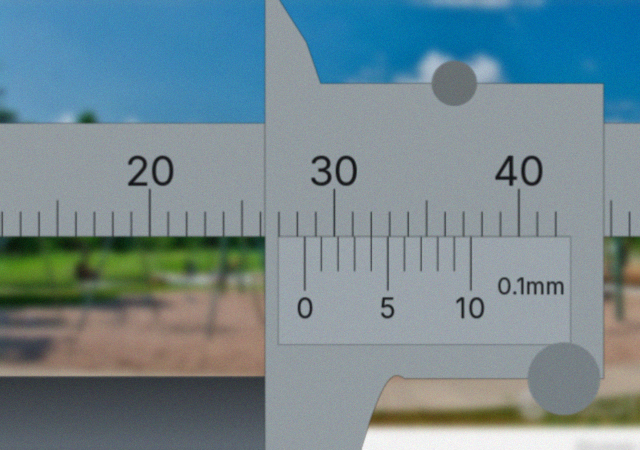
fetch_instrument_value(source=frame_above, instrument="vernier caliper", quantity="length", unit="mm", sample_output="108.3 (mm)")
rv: 28.4 (mm)
